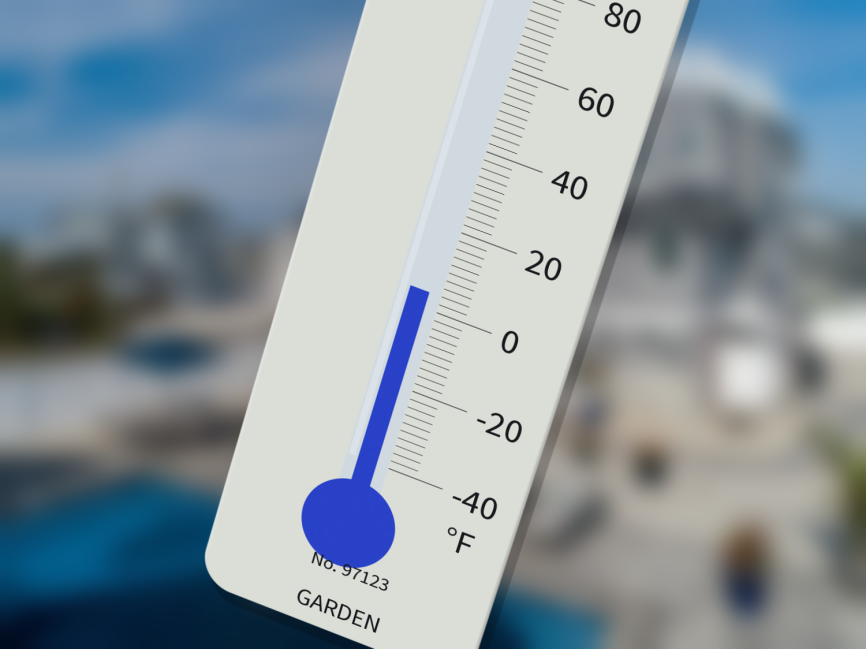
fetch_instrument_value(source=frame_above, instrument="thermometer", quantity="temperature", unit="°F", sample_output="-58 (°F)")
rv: 4 (°F)
